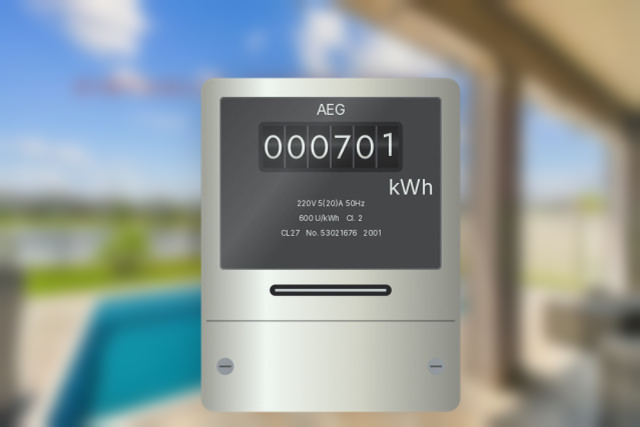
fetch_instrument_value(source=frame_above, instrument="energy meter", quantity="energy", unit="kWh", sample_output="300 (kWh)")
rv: 701 (kWh)
